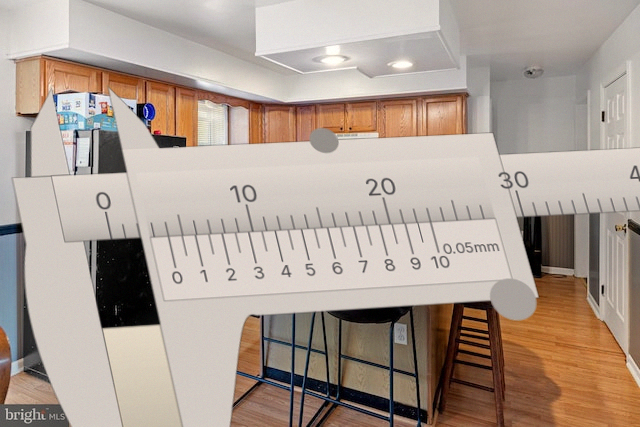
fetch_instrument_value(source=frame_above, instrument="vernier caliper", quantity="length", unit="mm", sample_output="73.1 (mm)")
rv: 4.0 (mm)
